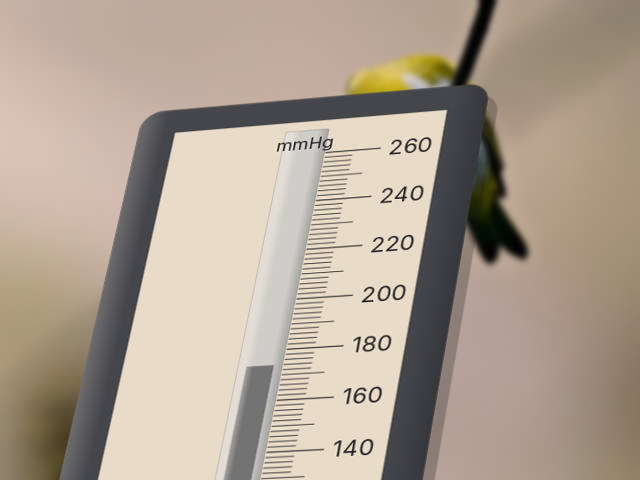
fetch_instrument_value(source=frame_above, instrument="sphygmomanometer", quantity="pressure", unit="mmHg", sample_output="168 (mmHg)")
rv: 174 (mmHg)
